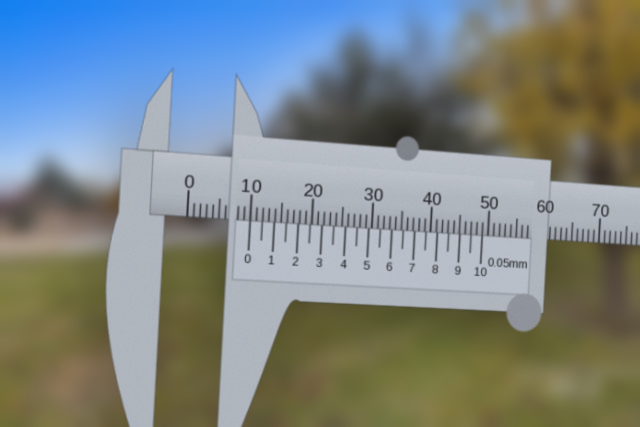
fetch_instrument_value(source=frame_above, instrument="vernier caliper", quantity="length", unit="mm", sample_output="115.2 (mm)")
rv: 10.0 (mm)
